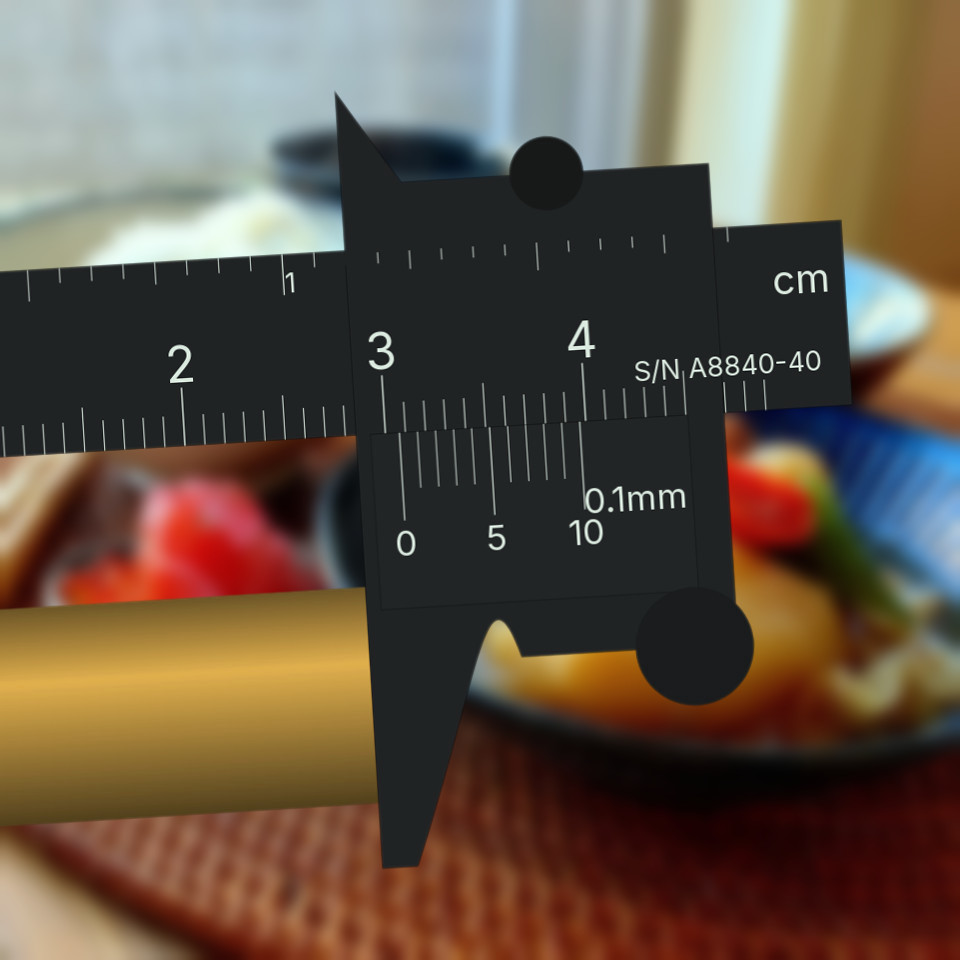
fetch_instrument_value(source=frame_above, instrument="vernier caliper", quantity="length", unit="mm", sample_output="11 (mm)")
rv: 30.7 (mm)
